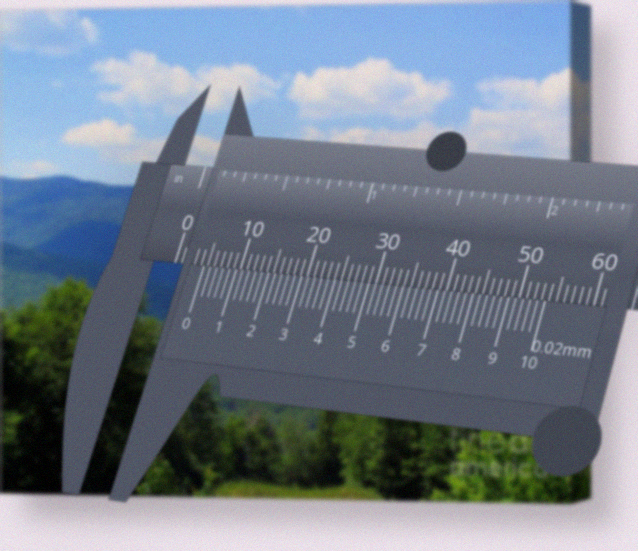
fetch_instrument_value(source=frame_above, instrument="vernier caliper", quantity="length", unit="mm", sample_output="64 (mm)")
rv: 4.5 (mm)
